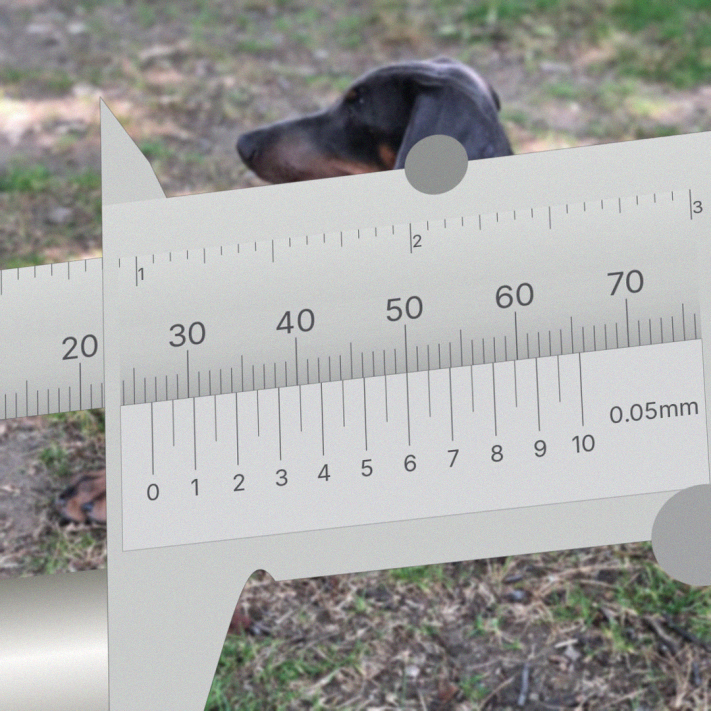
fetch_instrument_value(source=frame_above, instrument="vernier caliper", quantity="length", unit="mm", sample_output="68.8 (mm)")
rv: 26.6 (mm)
